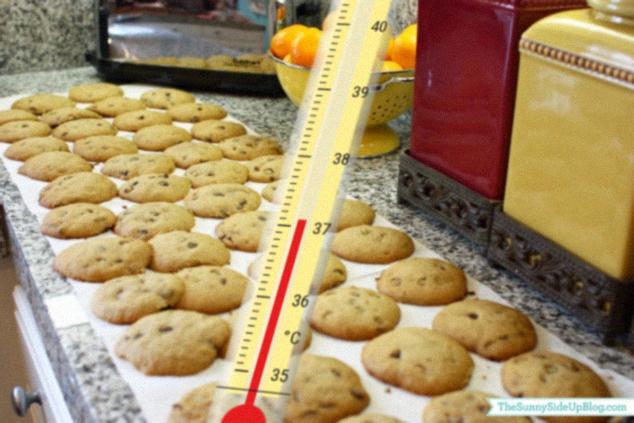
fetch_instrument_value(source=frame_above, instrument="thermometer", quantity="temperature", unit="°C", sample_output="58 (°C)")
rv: 37.1 (°C)
